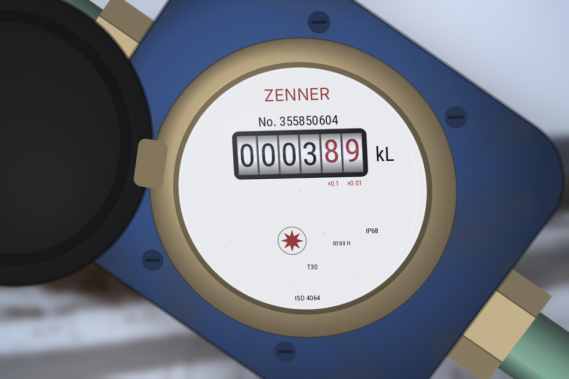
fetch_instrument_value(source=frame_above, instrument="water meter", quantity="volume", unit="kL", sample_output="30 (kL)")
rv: 3.89 (kL)
